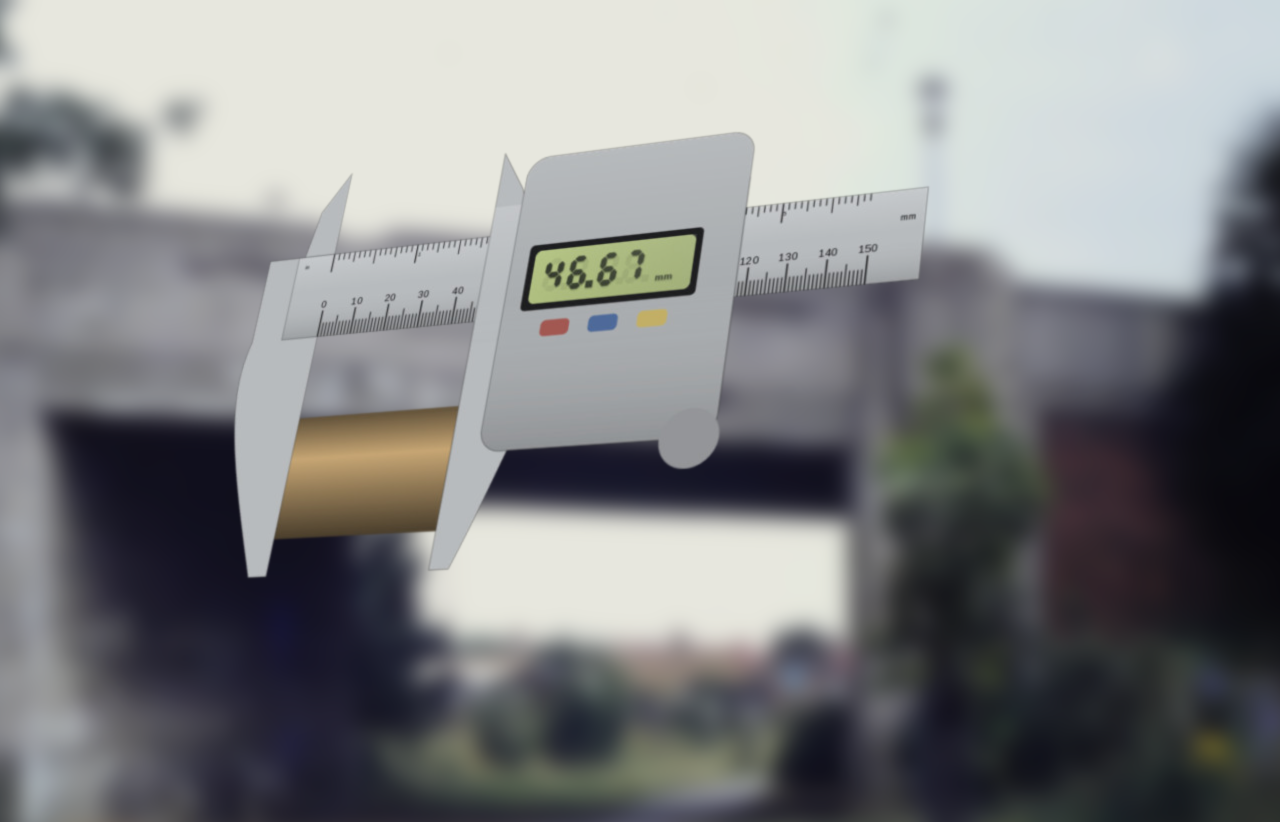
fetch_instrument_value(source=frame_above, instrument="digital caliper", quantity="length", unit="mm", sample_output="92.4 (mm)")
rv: 46.67 (mm)
